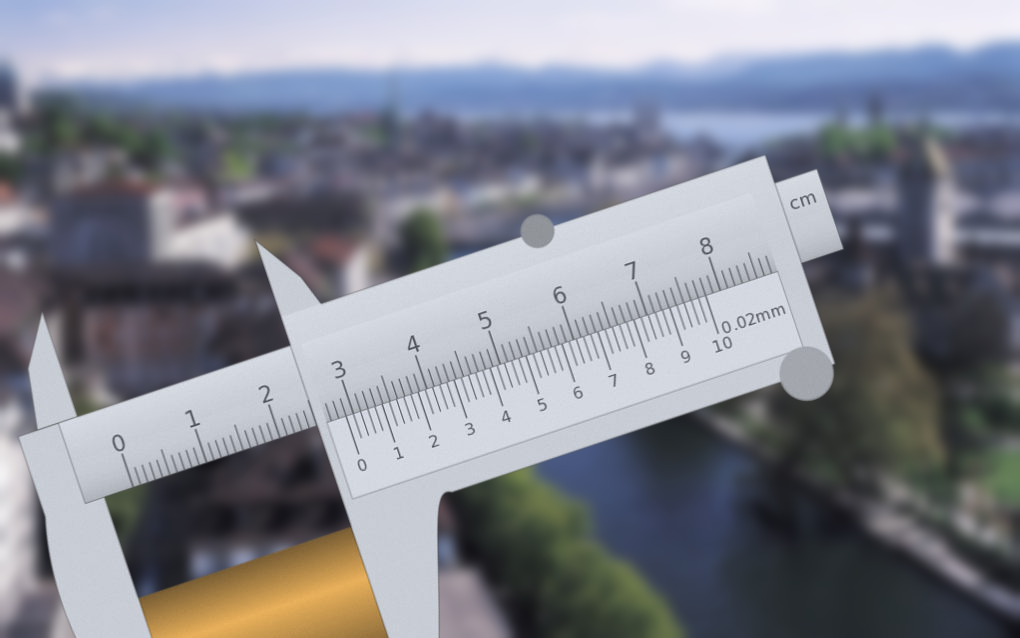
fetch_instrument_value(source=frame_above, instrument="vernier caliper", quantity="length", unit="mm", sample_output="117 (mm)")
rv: 29.0 (mm)
